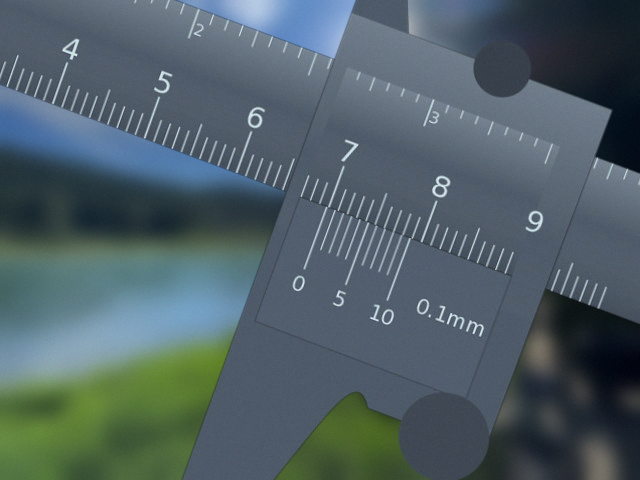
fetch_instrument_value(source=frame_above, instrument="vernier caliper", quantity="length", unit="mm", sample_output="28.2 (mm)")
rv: 69.8 (mm)
